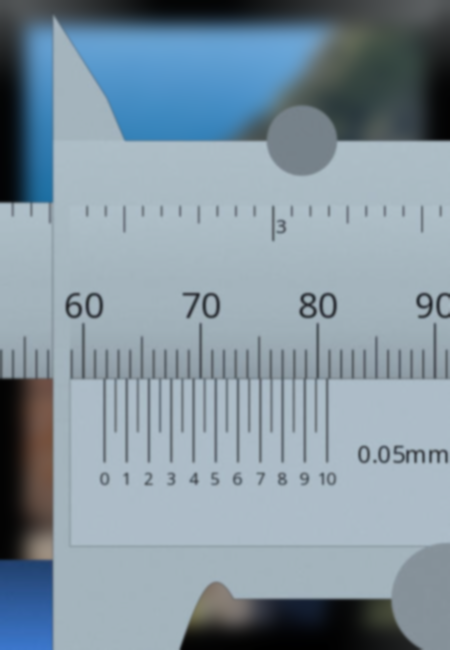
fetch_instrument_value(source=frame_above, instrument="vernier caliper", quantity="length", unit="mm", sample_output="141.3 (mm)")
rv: 61.8 (mm)
